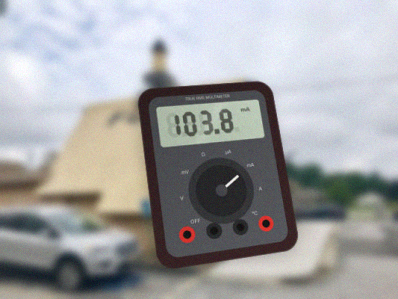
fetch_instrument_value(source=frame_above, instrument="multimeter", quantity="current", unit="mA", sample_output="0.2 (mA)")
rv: 103.8 (mA)
